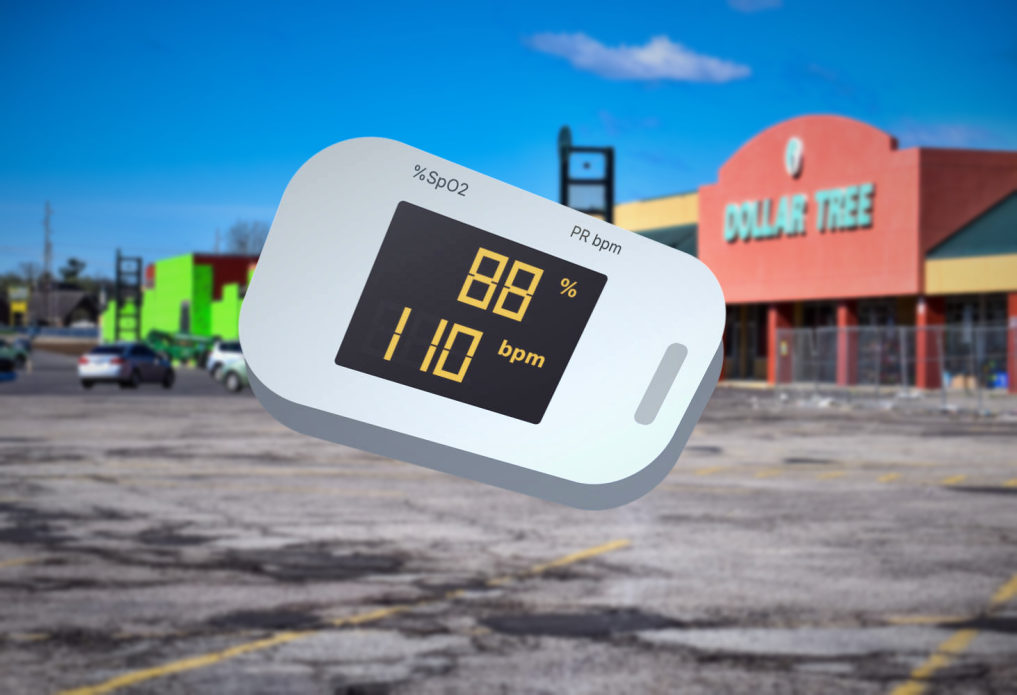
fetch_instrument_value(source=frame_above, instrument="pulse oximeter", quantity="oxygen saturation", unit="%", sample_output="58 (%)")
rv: 88 (%)
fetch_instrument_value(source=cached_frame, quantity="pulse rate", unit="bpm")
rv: 110 (bpm)
